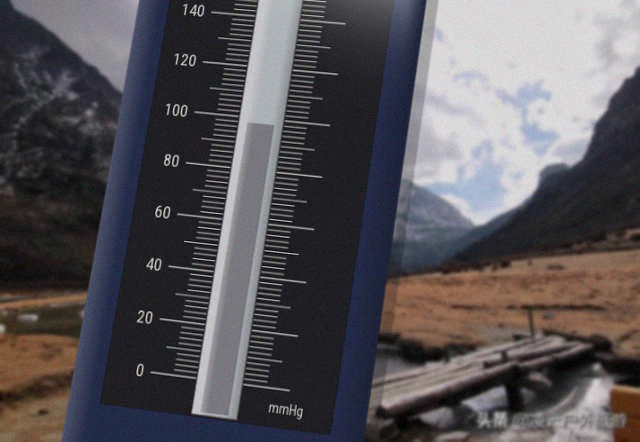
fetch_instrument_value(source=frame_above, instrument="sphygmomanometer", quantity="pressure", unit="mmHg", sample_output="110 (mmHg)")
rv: 98 (mmHg)
